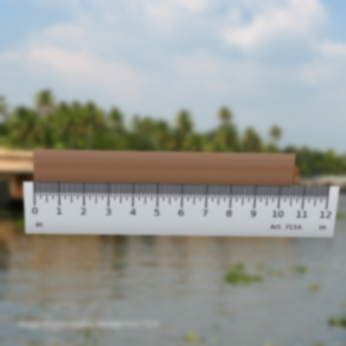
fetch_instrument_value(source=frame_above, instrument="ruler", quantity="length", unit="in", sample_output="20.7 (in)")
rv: 10.5 (in)
